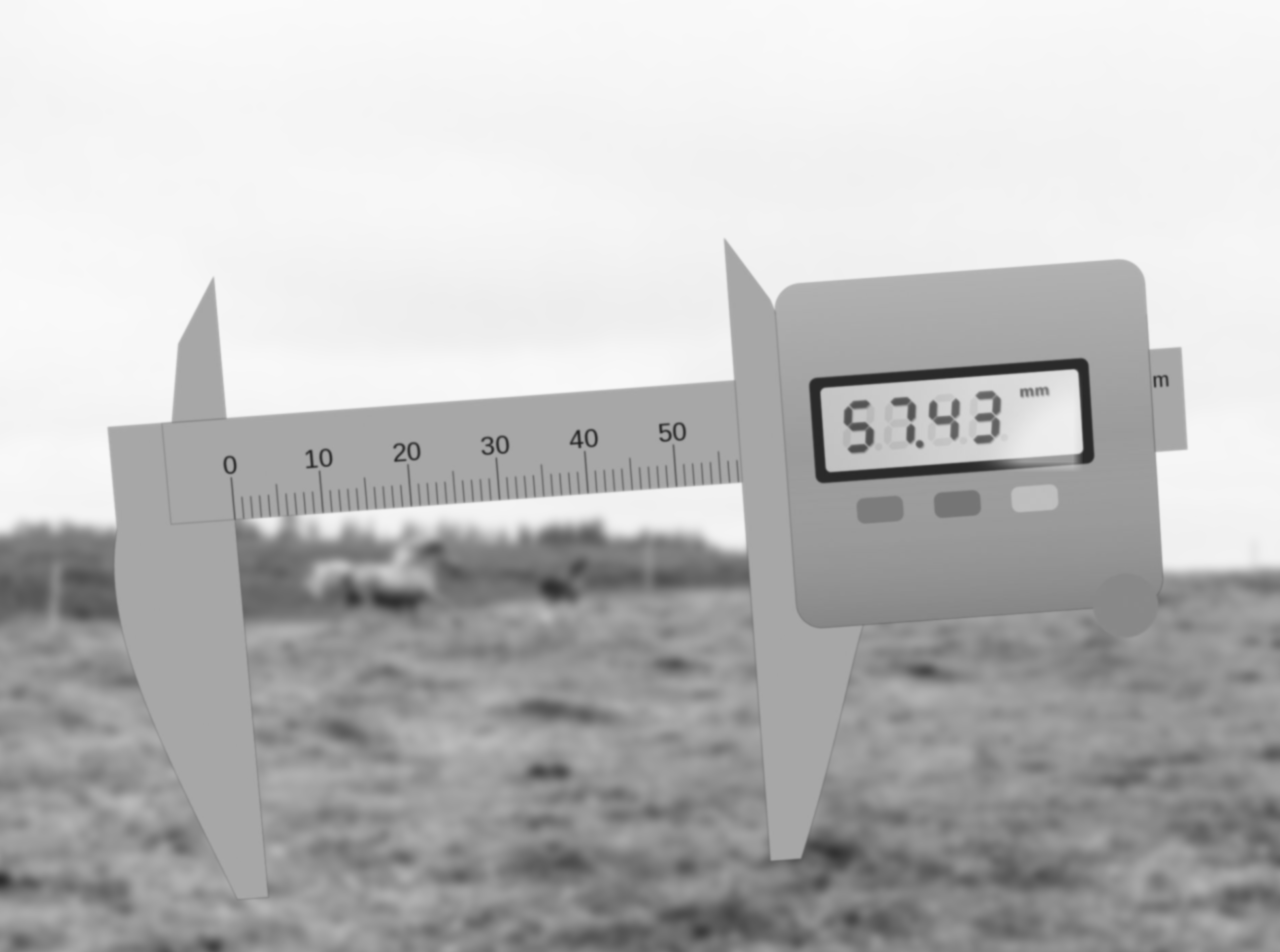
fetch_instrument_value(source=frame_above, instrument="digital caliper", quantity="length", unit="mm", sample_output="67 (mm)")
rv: 57.43 (mm)
